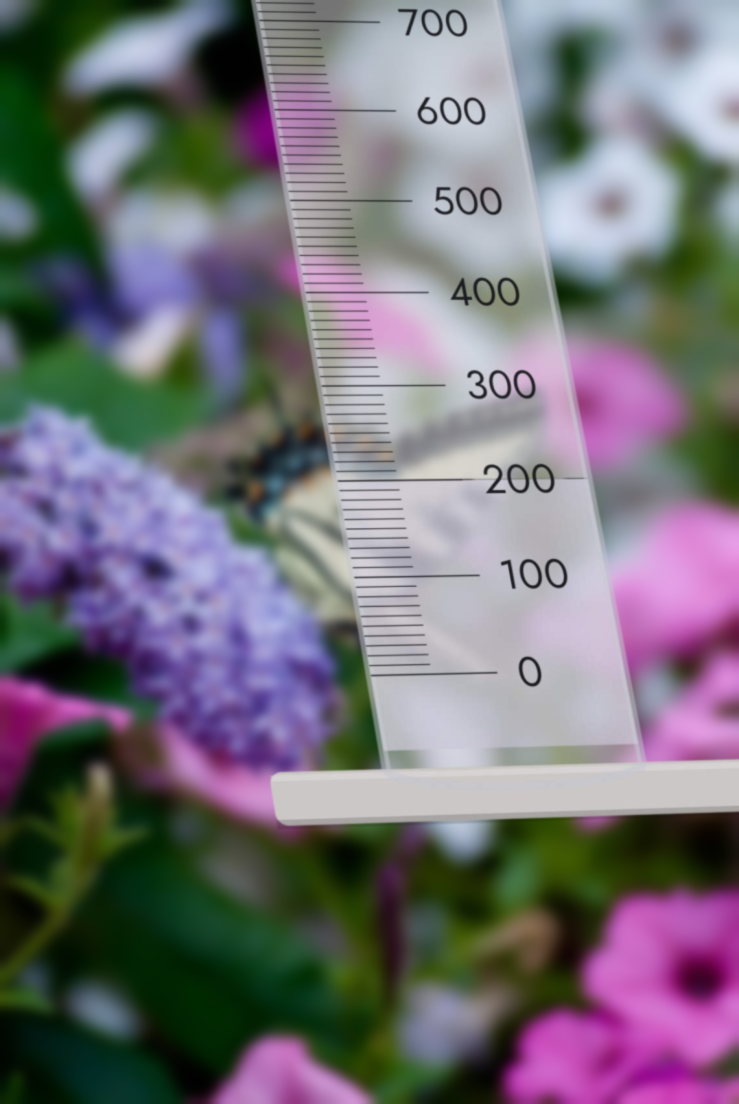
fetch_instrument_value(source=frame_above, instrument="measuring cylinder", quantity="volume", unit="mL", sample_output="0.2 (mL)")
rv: 200 (mL)
